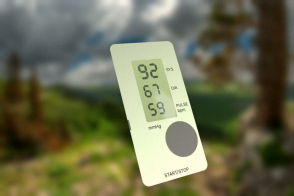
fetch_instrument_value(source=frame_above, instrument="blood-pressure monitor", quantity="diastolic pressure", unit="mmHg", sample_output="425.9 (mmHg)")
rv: 67 (mmHg)
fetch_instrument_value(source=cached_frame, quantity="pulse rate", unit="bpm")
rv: 59 (bpm)
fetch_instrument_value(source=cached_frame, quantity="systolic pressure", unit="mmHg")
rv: 92 (mmHg)
